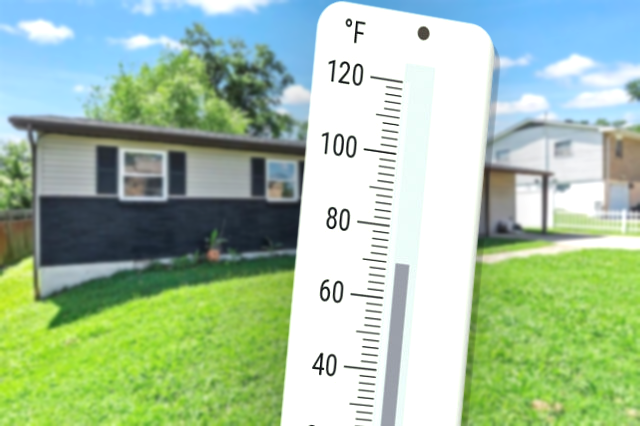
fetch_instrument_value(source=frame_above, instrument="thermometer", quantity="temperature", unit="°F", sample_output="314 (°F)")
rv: 70 (°F)
